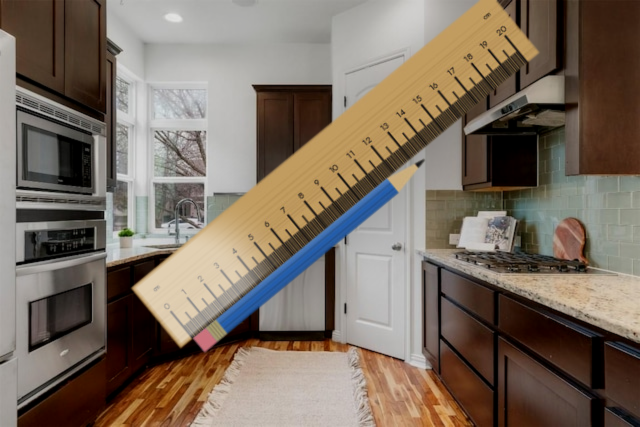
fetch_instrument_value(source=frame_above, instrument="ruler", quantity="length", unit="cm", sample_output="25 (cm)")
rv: 13.5 (cm)
